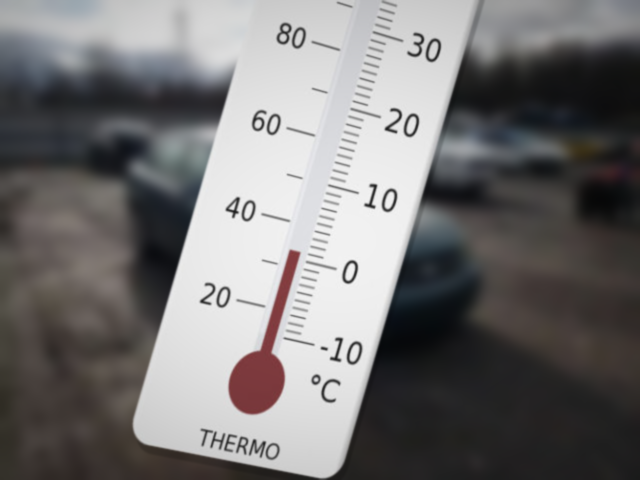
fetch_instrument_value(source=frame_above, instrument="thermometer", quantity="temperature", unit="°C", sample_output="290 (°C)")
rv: 1 (°C)
